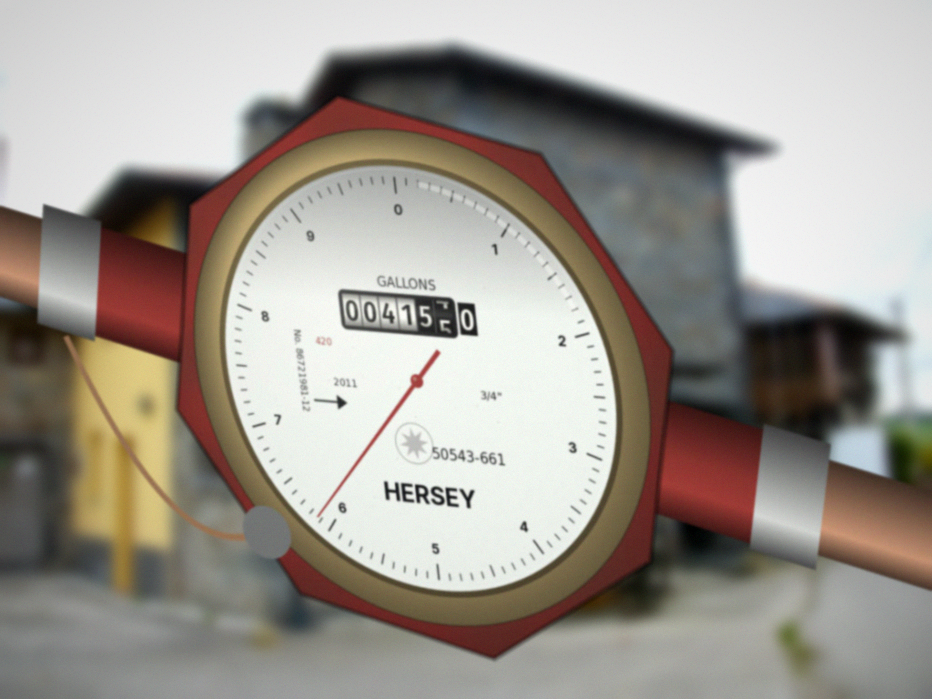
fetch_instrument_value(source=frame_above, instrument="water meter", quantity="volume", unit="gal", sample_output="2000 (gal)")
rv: 41546.1 (gal)
